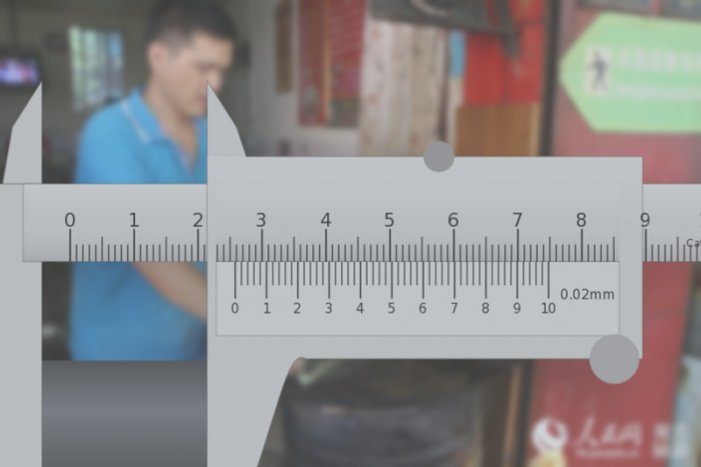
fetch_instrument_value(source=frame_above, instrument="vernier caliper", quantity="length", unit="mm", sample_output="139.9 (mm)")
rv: 25.8 (mm)
